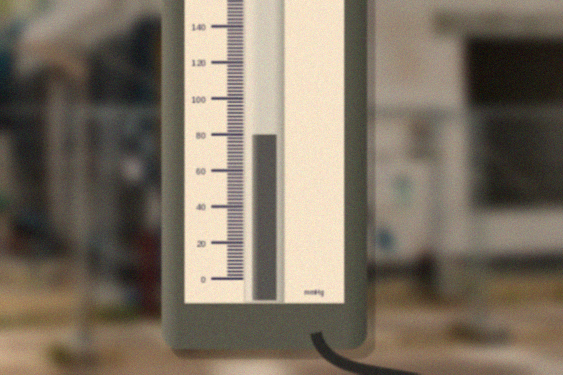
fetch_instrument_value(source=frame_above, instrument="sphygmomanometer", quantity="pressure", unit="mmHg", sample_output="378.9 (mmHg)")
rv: 80 (mmHg)
